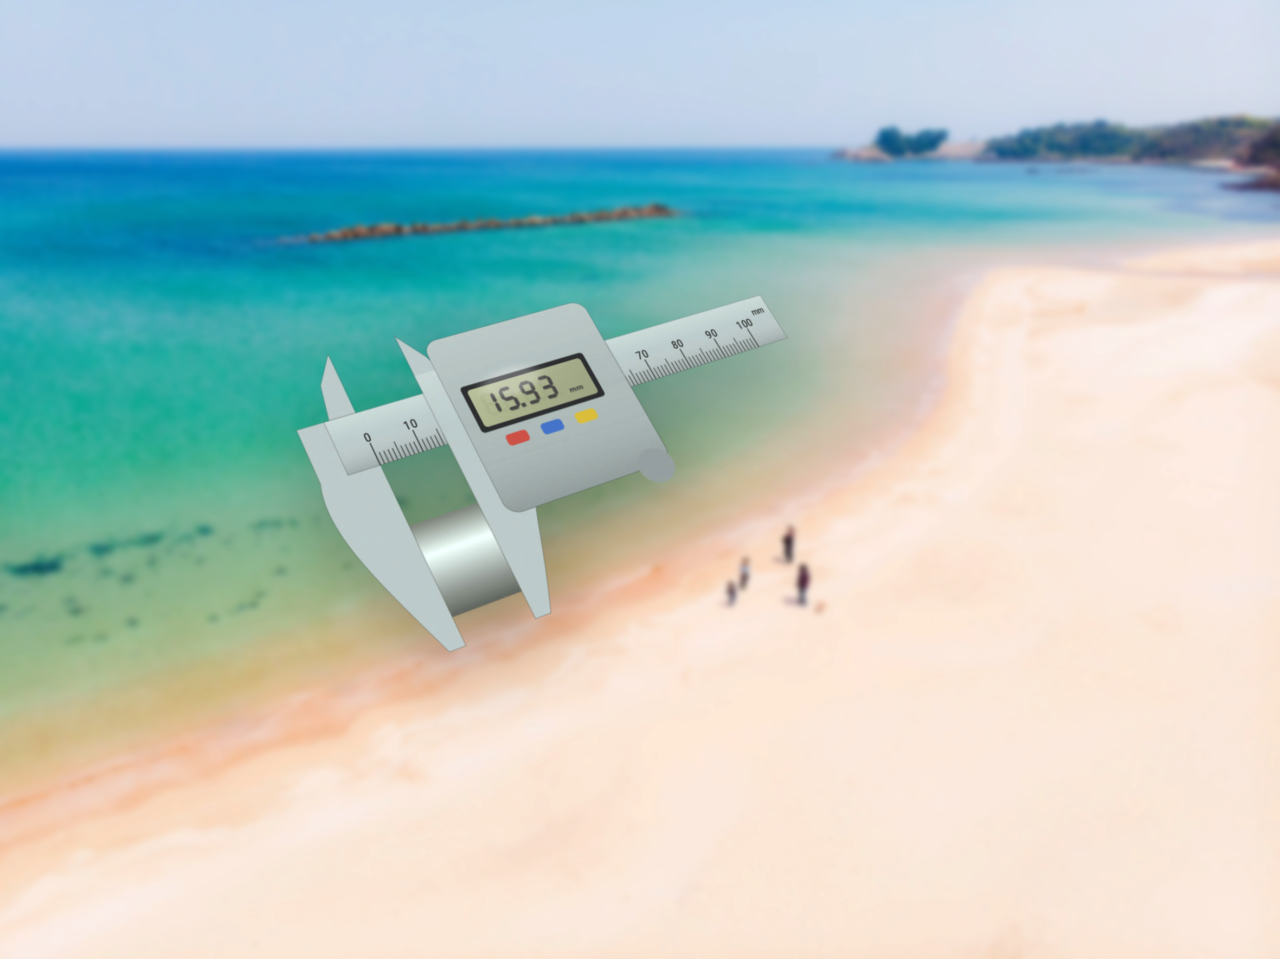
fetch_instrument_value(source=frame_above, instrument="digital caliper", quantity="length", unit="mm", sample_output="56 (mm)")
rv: 15.93 (mm)
